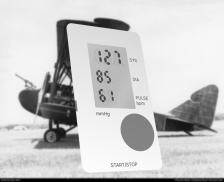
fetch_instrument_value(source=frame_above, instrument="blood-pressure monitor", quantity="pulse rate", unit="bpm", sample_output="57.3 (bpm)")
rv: 61 (bpm)
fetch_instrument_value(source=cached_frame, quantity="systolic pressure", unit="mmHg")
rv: 127 (mmHg)
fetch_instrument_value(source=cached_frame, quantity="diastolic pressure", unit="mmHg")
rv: 85 (mmHg)
